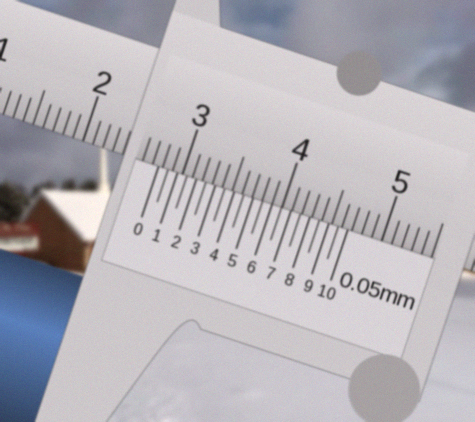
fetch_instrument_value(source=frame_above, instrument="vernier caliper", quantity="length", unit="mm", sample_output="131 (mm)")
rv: 27.6 (mm)
